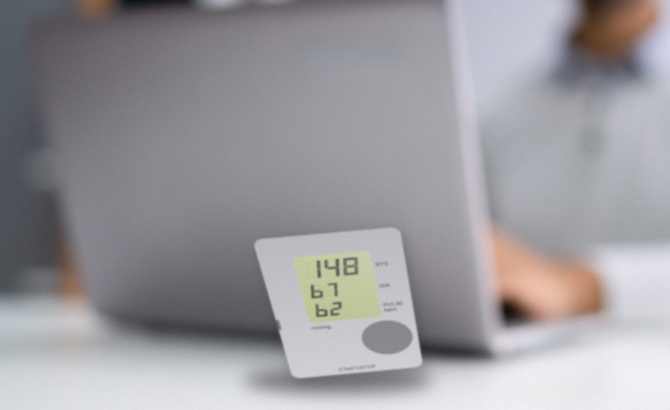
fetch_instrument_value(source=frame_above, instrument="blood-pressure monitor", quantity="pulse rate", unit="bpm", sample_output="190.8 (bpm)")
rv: 62 (bpm)
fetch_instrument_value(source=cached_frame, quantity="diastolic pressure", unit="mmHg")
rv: 67 (mmHg)
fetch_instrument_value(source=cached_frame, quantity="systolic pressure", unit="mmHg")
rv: 148 (mmHg)
